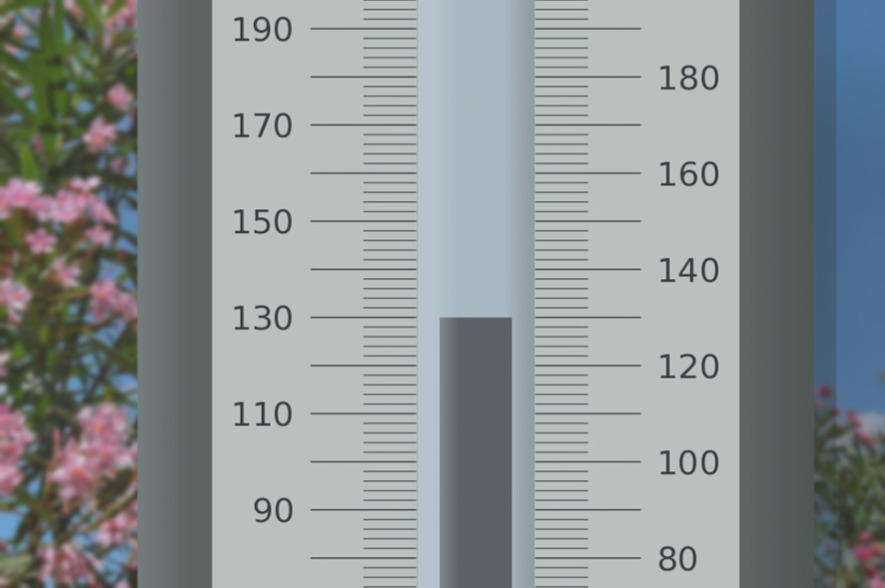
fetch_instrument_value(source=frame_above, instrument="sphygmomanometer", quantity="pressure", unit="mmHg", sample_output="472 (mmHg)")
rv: 130 (mmHg)
